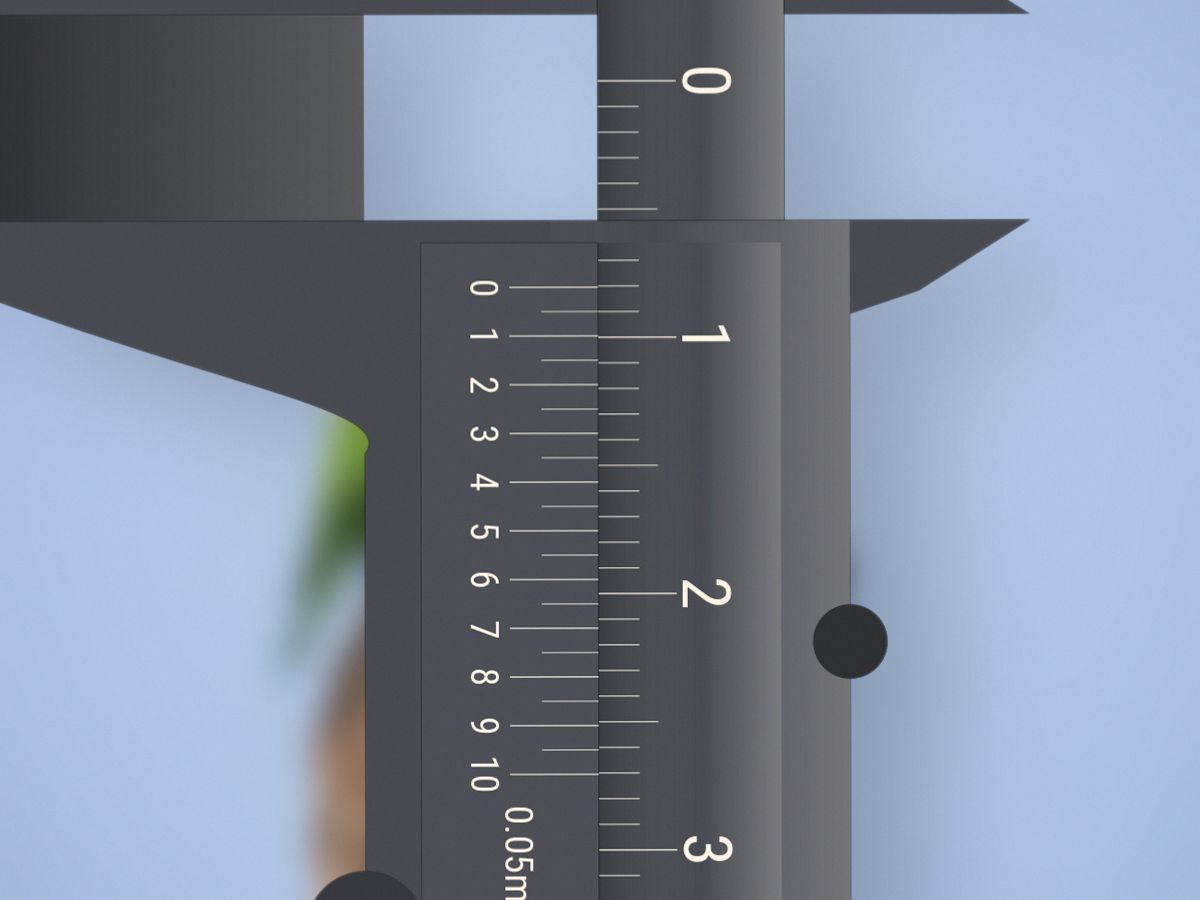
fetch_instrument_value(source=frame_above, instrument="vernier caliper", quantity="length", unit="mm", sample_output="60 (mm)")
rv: 8.05 (mm)
